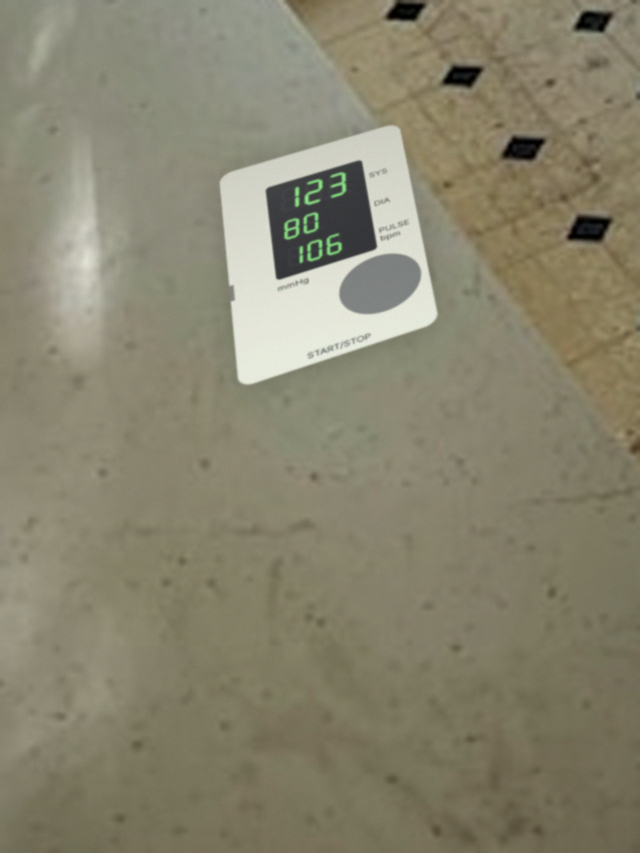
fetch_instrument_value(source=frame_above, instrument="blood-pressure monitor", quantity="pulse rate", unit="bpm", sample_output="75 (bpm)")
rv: 106 (bpm)
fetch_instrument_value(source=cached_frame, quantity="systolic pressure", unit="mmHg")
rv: 123 (mmHg)
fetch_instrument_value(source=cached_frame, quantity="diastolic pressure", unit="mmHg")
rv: 80 (mmHg)
